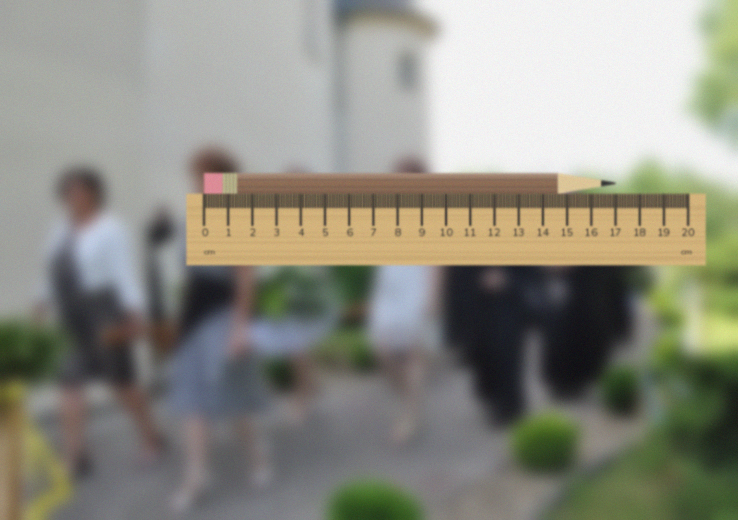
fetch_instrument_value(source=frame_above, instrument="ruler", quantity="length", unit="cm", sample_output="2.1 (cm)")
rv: 17 (cm)
